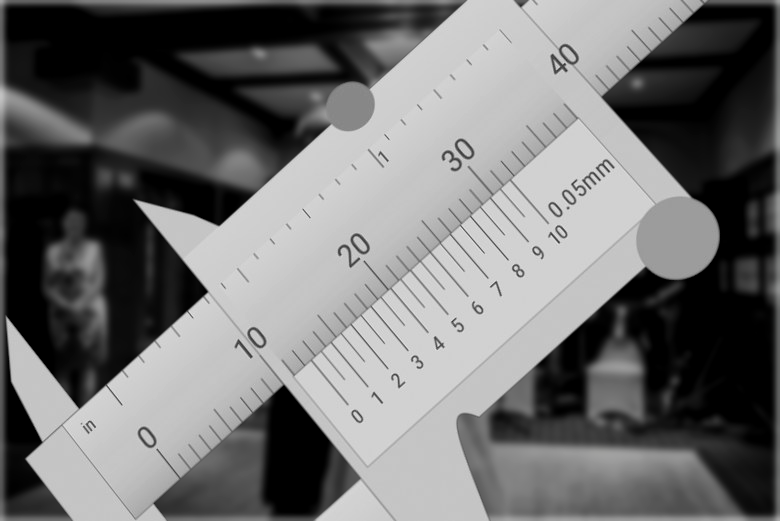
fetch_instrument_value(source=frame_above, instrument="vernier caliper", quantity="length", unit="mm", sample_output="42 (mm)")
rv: 12.6 (mm)
